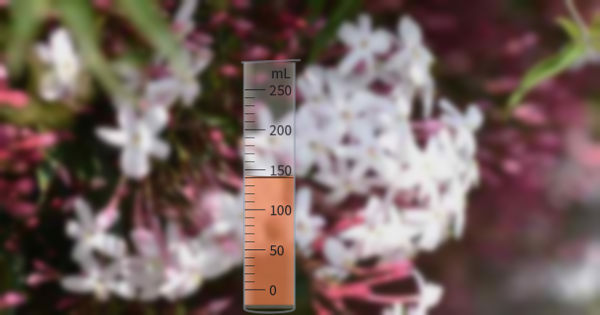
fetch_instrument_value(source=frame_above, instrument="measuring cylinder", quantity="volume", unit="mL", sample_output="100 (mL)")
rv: 140 (mL)
